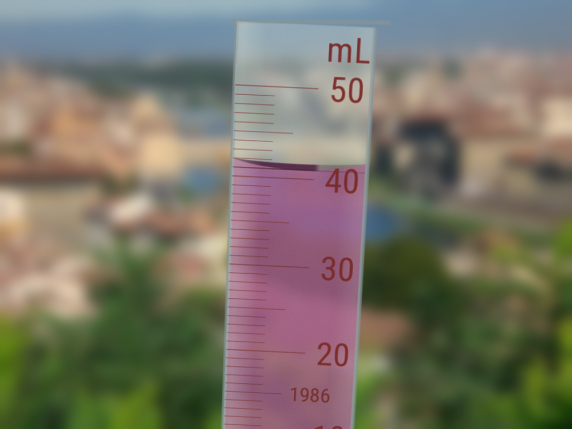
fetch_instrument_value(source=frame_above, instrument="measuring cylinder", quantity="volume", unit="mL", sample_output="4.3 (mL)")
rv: 41 (mL)
